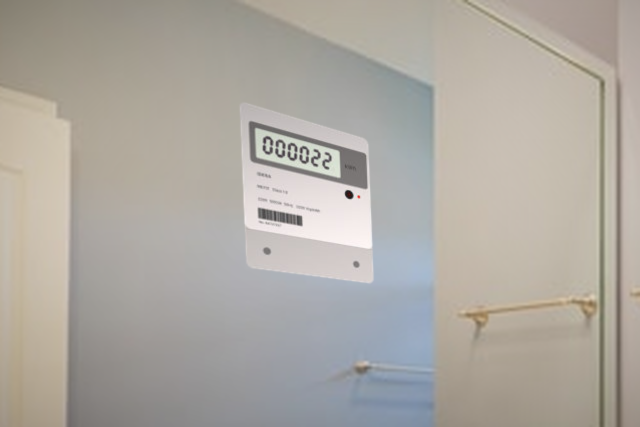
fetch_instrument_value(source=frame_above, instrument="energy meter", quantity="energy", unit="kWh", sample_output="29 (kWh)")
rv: 22 (kWh)
